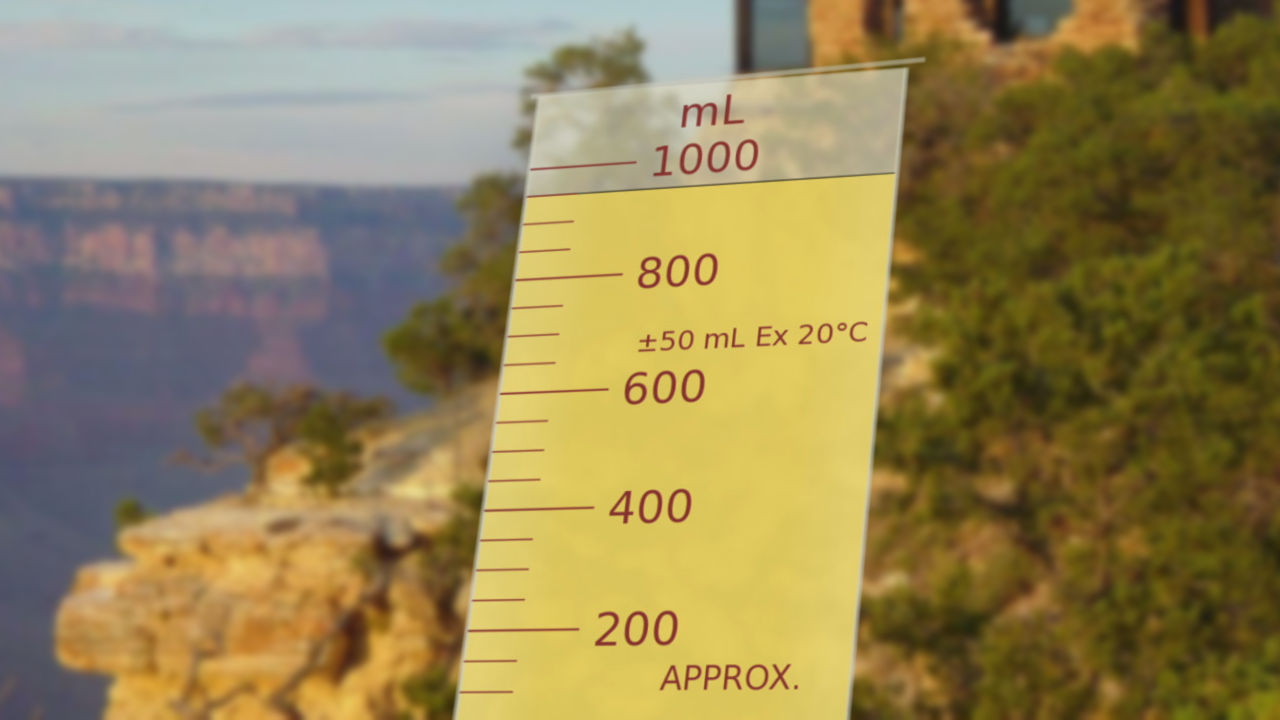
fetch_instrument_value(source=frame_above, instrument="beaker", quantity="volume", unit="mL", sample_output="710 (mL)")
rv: 950 (mL)
